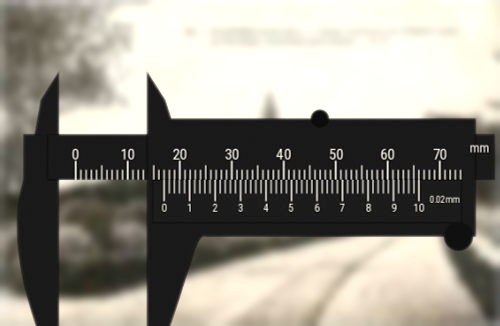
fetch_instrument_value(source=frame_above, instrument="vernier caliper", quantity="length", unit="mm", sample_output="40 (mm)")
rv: 17.0 (mm)
